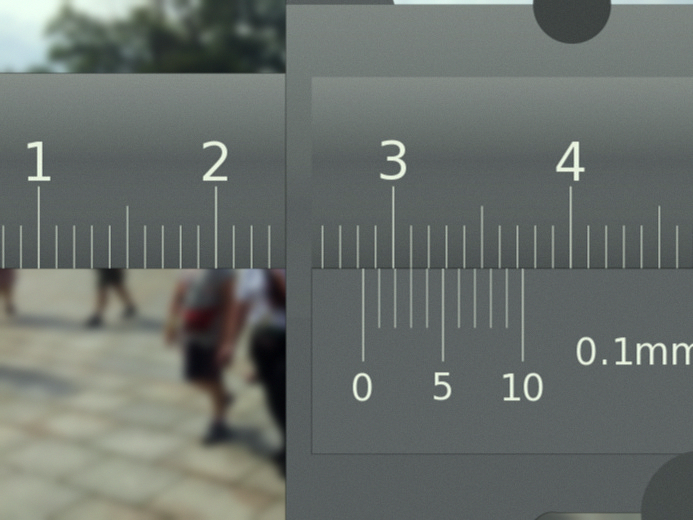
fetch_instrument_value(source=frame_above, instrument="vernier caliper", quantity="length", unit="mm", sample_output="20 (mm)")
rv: 28.3 (mm)
